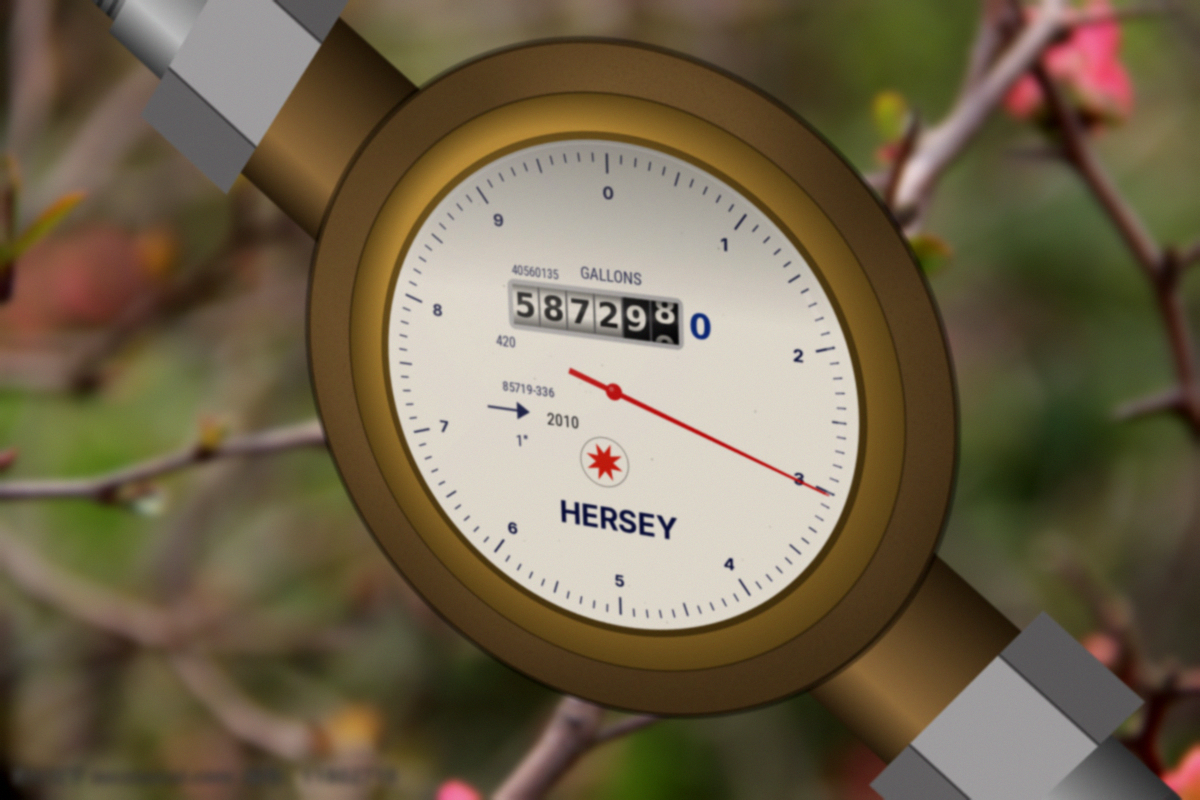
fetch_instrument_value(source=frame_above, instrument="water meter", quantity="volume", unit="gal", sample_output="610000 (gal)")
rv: 5872983.0 (gal)
